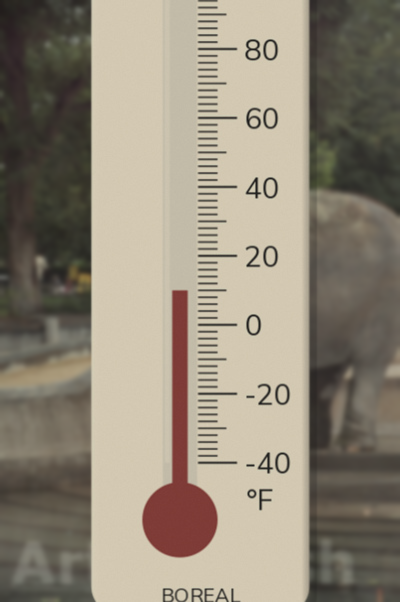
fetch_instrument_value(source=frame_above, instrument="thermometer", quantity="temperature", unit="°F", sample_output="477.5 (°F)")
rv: 10 (°F)
